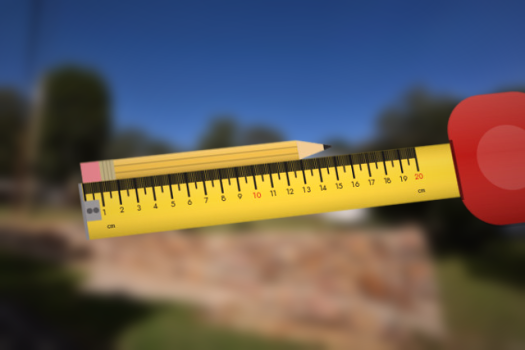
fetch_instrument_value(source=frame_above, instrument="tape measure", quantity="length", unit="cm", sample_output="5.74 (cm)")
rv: 15 (cm)
